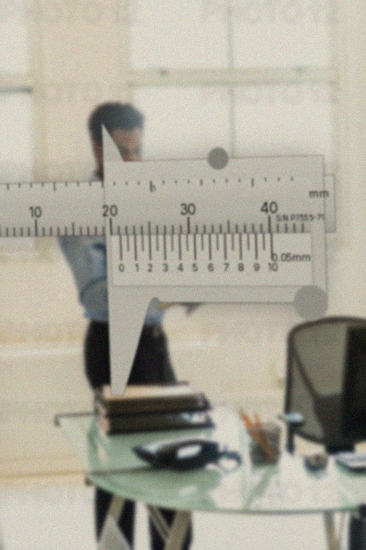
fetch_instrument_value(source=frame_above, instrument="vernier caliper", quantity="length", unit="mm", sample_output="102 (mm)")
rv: 21.2 (mm)
